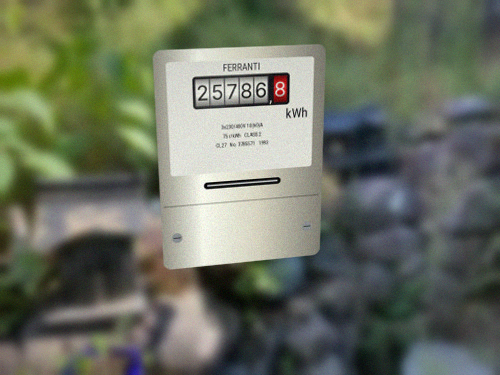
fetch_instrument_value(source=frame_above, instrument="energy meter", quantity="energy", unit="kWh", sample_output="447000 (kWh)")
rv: 25786.8 (kWh)
